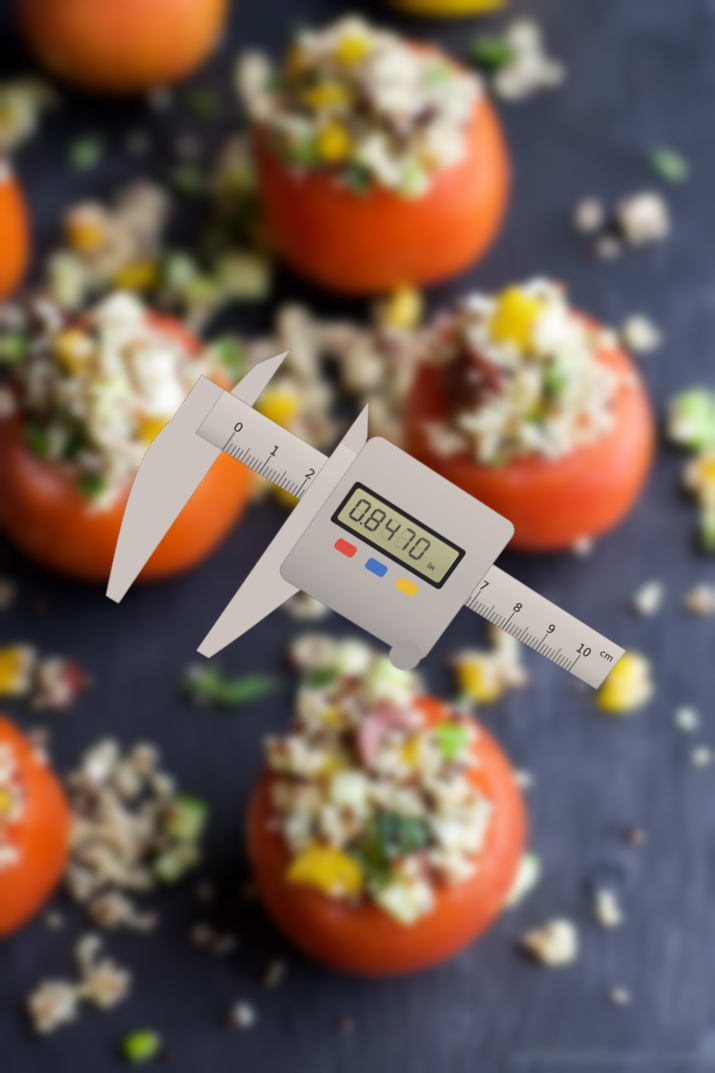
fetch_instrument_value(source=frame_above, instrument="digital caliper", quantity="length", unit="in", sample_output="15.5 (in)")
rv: 0.8470 (in)
